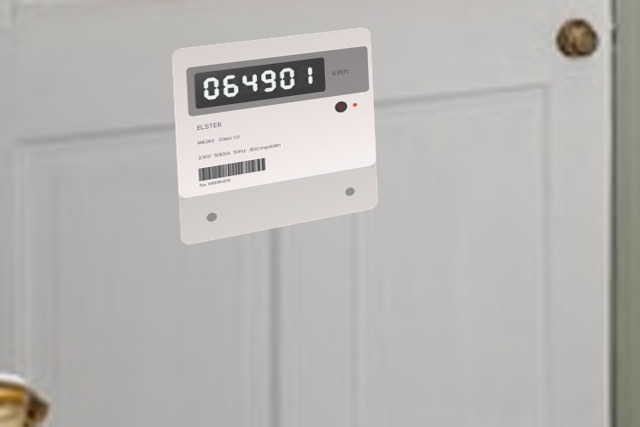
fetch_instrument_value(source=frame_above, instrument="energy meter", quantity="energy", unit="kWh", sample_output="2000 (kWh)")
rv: 64901 (kWh)
